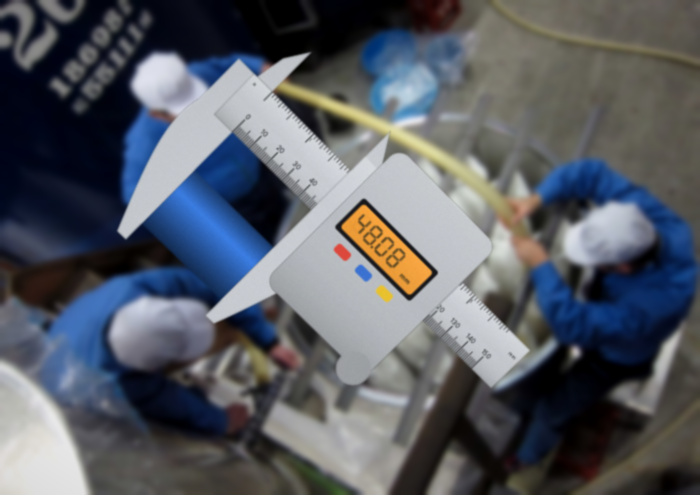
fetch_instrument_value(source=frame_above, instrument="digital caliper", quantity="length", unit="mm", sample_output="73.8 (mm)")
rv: 48.08 (mm)
